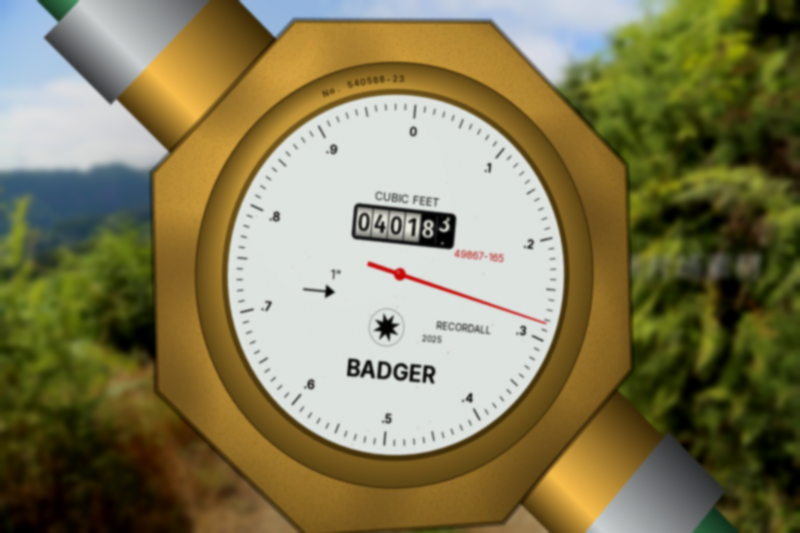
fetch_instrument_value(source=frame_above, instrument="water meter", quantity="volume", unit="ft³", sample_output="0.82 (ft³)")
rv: 40183.28 (ft³)
